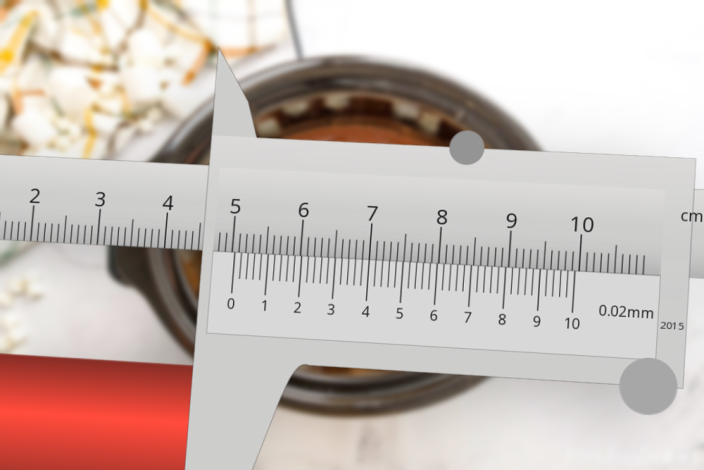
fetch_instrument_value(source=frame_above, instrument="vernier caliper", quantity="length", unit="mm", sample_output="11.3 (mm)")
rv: 50.4 (mm)
